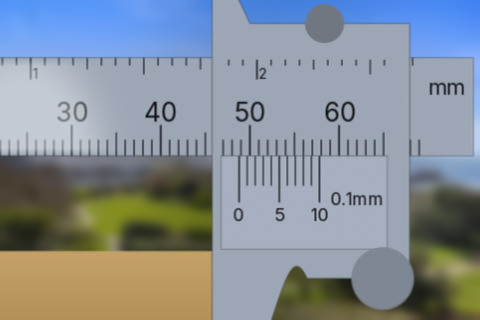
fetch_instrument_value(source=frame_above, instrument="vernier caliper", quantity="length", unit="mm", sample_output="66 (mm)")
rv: 48.8 (mm)
